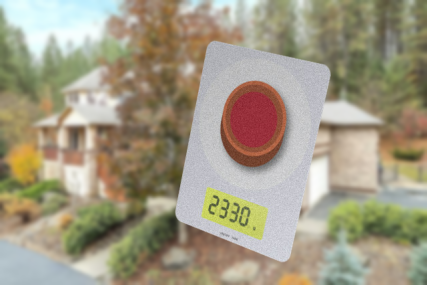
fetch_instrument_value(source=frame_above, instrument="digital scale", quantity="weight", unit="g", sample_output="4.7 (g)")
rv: 2330 (g)
